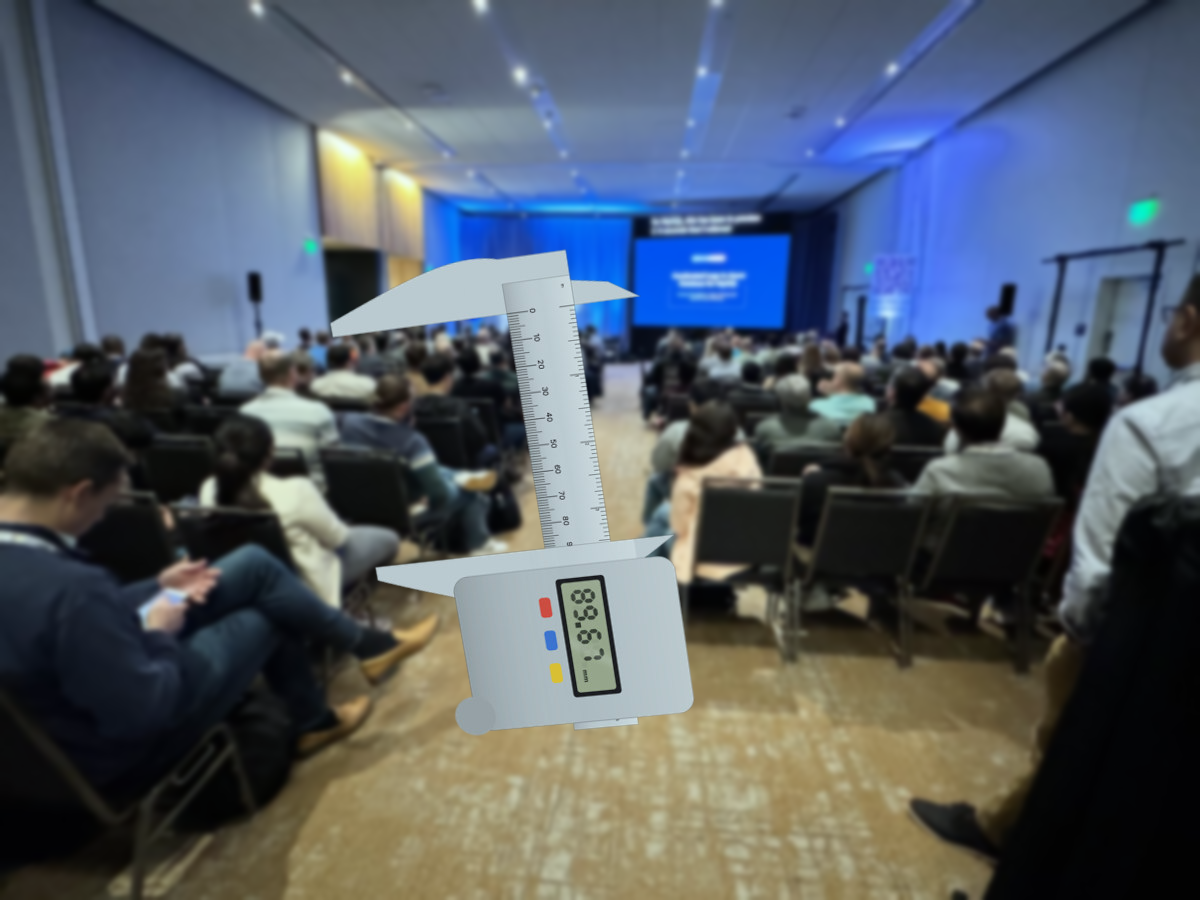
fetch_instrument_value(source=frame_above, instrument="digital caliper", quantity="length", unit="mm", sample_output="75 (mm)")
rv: 89.67 (mm)
